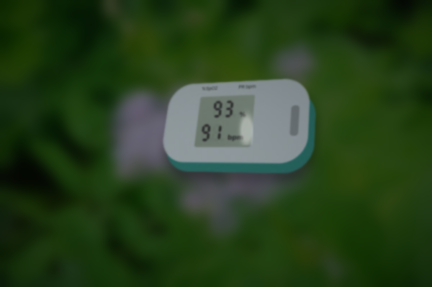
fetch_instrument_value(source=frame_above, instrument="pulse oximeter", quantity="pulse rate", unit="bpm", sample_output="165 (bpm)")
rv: 91 (bpm)
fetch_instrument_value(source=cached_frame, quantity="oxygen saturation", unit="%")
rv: 93 (%)
